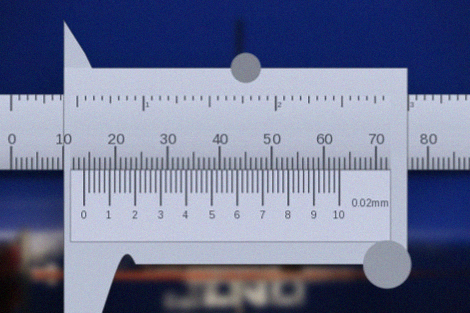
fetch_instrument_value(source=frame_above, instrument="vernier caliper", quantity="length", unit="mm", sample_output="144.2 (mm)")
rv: 14.0 (mm)
